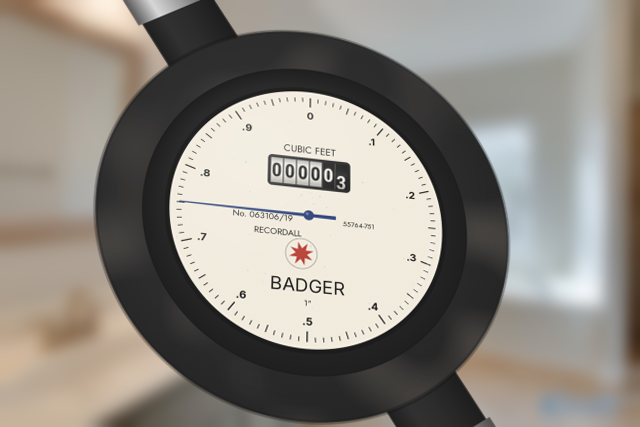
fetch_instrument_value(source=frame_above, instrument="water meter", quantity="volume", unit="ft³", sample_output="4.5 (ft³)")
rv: 2.75 (ft³)
